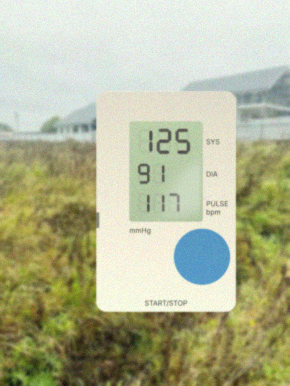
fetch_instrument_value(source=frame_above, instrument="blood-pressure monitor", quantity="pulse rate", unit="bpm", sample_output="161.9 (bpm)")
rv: 117 (bpm)
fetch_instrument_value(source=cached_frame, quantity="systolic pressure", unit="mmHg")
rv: 125 (mmHg)
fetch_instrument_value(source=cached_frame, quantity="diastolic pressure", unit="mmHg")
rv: 91 (mmHg)
